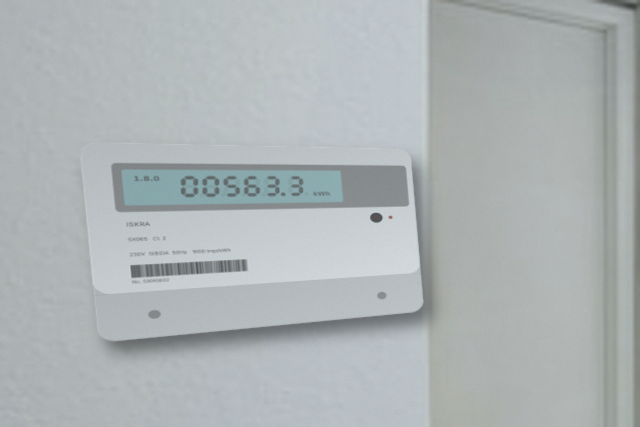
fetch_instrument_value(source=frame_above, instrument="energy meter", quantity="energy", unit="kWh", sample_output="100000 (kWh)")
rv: 563.3 (kWh)
